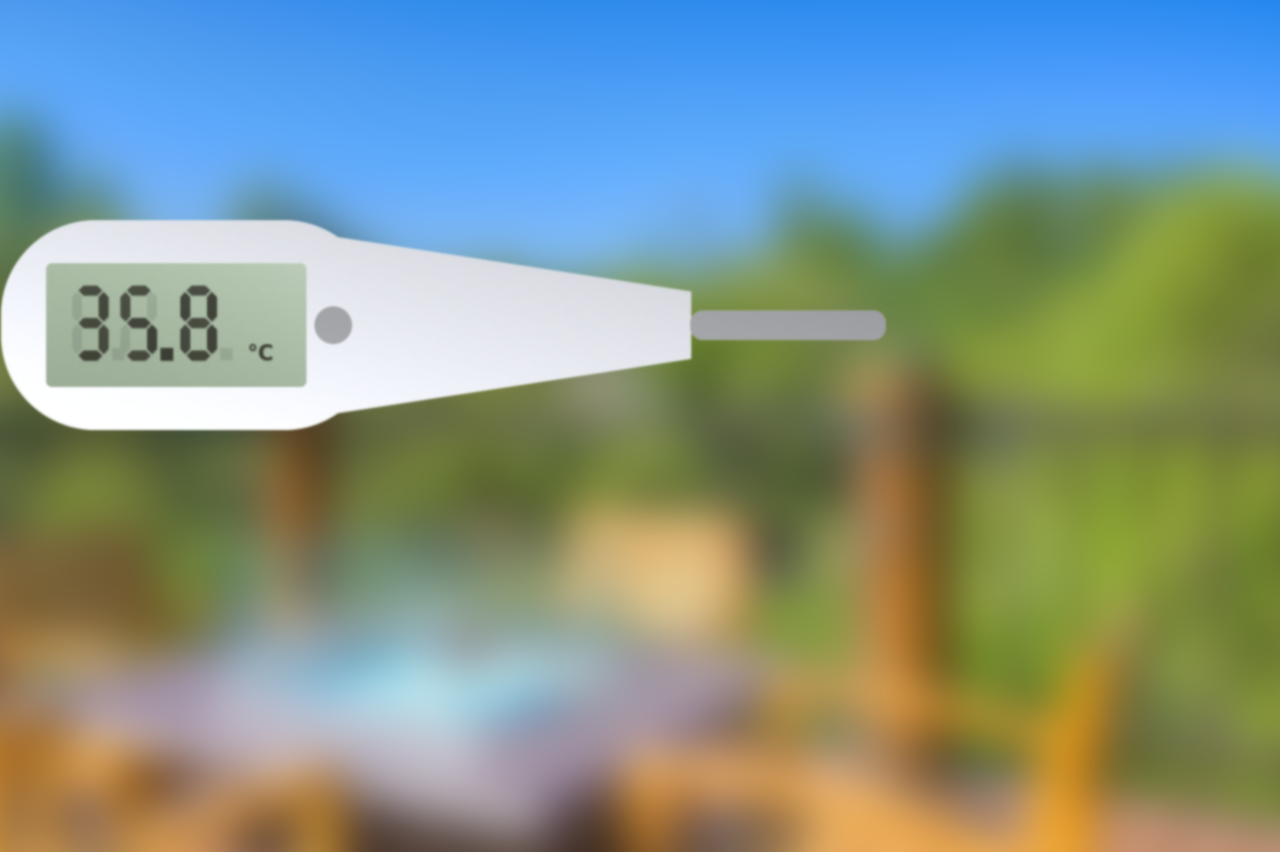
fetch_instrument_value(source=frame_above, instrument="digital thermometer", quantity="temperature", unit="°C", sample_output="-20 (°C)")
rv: 35.8 (°C)
